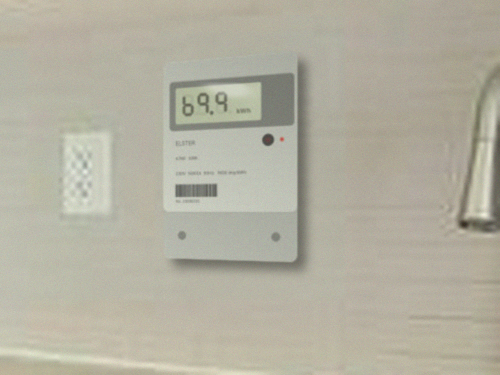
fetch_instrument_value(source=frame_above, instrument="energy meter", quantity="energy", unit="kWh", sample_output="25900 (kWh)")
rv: 69.9 (kWh)
